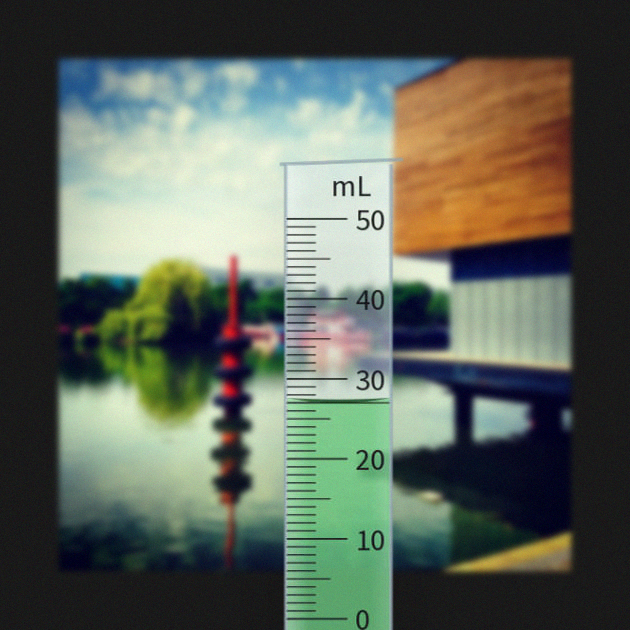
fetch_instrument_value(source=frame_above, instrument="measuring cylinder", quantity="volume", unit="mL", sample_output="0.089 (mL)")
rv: 27 (mL)
